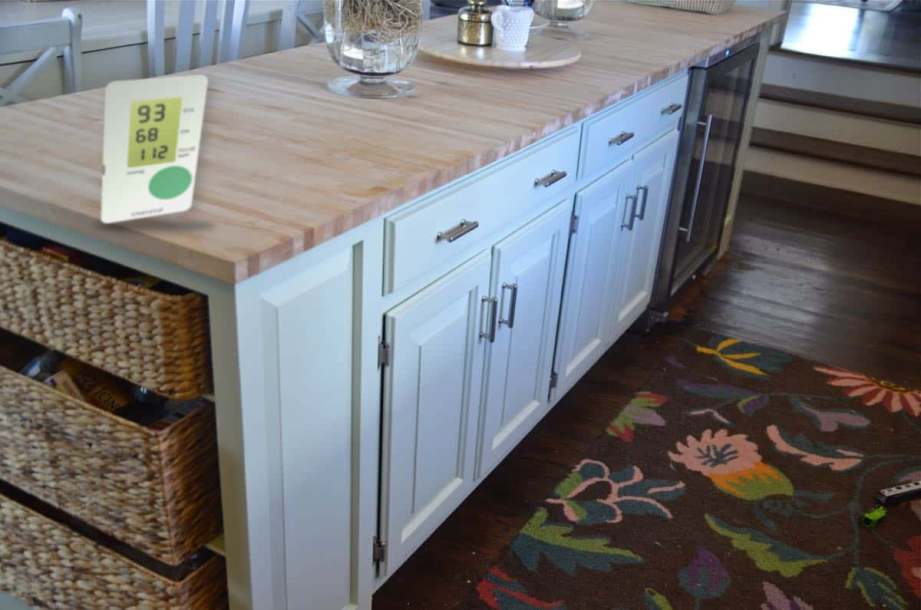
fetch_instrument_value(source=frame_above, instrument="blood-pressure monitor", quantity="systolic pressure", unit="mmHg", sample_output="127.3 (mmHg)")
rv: 93 (mmHg)
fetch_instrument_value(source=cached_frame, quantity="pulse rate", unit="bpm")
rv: 112 (bpm)
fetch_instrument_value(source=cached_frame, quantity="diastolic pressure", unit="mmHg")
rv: 68 (mmHg)
